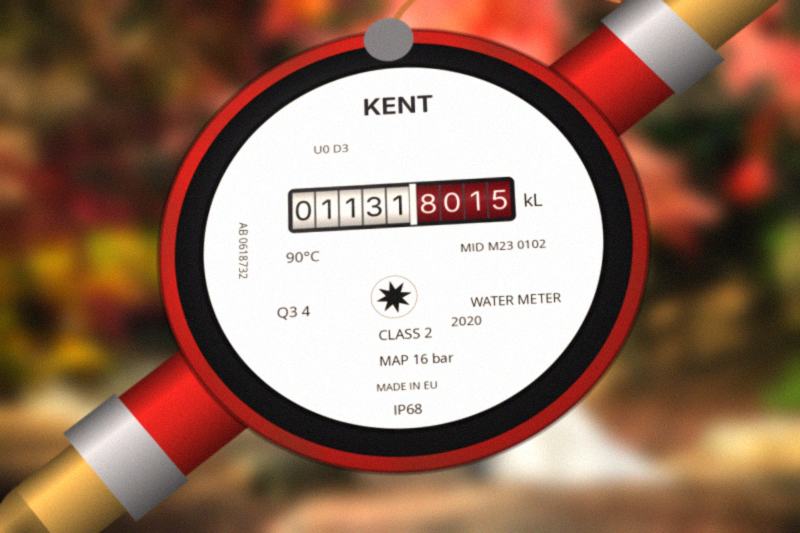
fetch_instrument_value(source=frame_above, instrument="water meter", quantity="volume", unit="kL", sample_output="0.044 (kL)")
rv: 1131.8015 (kL)
